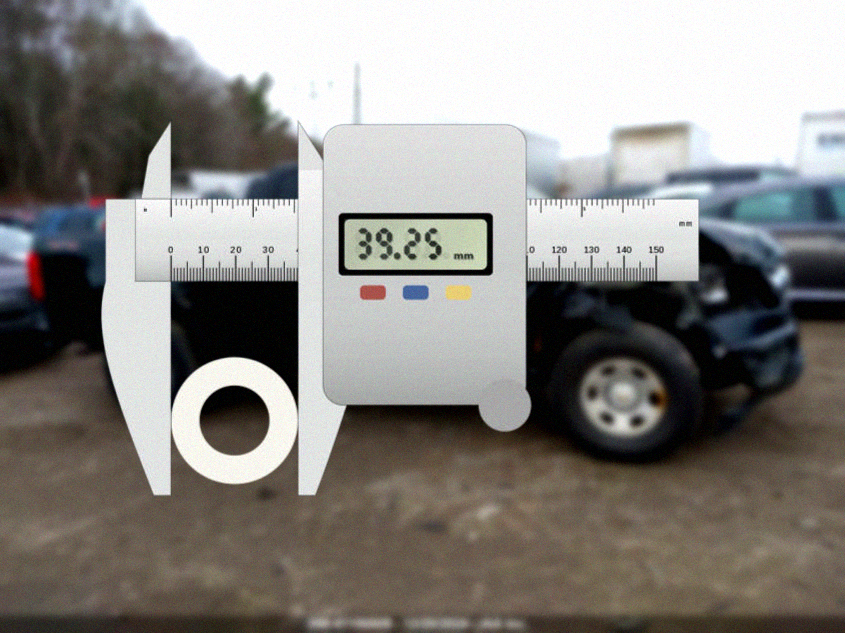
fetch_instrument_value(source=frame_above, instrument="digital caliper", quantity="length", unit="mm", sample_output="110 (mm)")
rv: 39.25 (mm)
